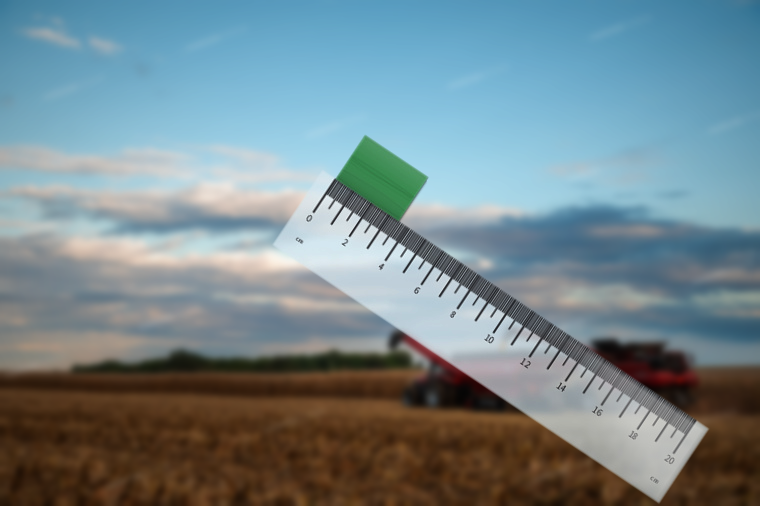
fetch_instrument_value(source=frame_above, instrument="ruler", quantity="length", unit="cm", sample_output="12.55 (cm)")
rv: 3.5 (cm)
